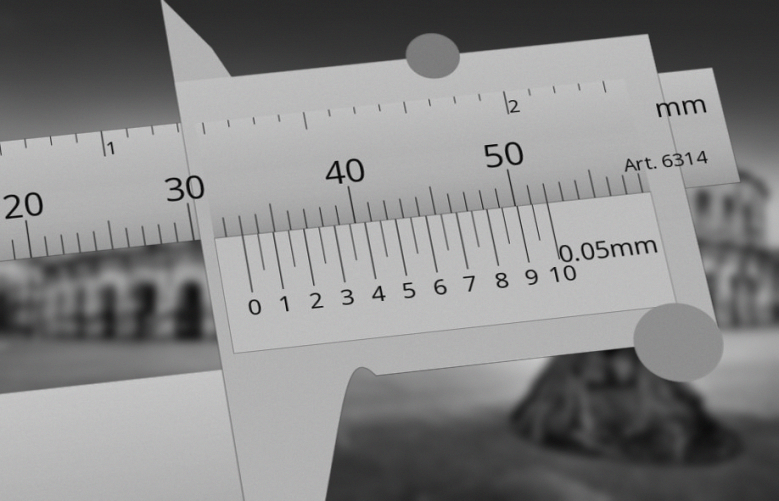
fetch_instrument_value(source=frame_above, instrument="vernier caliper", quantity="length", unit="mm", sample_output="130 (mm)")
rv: 33.0 (mm)
